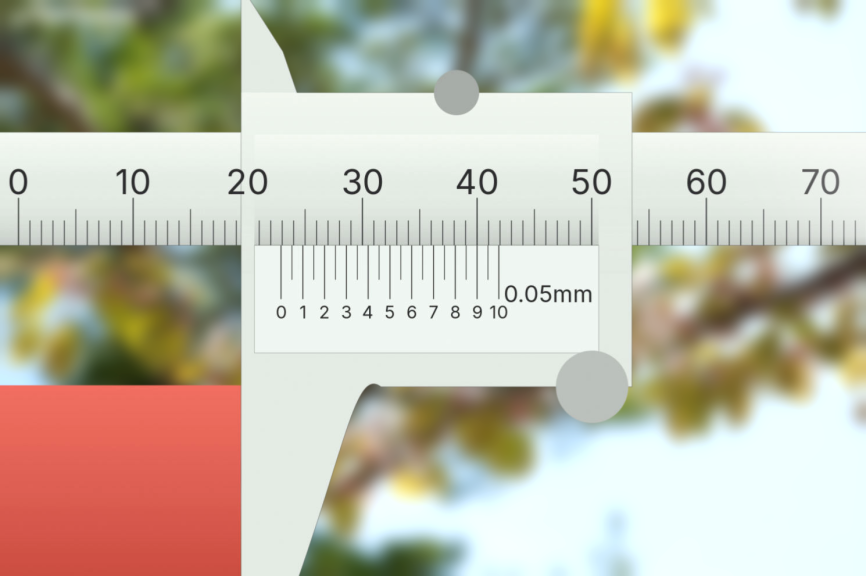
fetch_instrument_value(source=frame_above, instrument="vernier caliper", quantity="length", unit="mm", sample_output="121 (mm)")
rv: 22.9 (mm)
